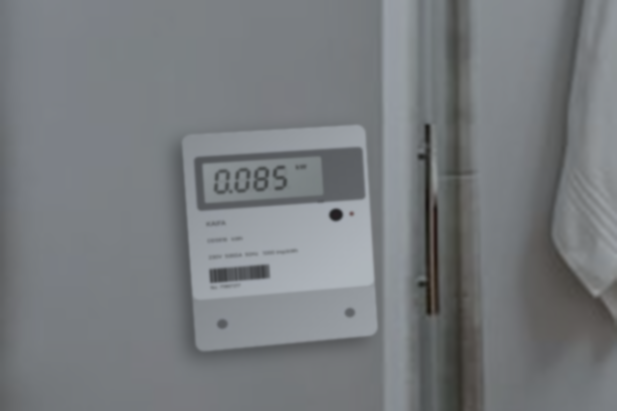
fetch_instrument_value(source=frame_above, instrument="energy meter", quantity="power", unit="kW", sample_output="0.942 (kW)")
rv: 0.085 (kW)
